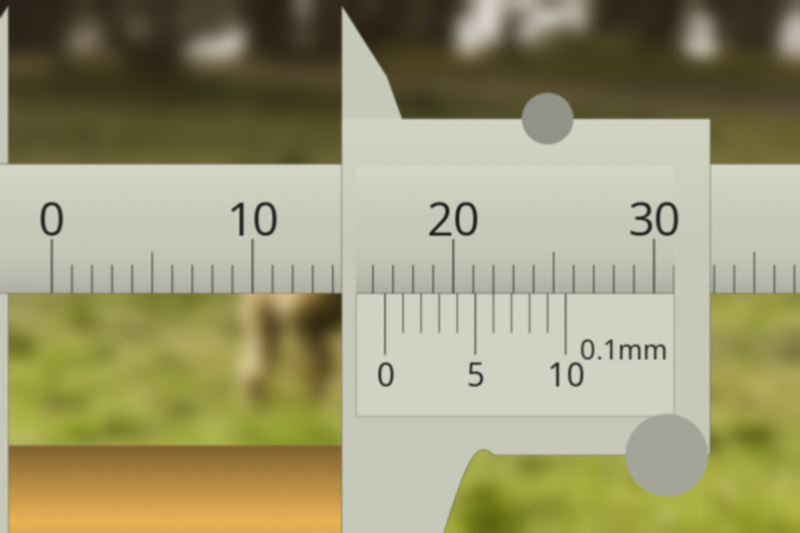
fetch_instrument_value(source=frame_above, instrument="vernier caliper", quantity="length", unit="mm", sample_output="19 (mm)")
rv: 16.6 (mm)
